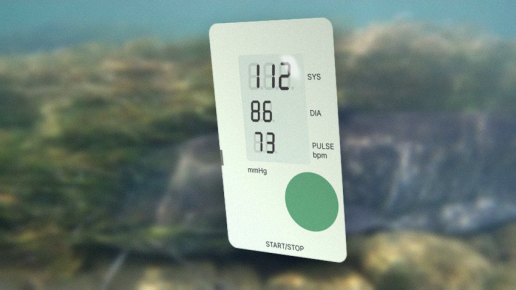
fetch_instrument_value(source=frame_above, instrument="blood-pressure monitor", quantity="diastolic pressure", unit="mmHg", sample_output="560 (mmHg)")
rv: 86 (mmHg)
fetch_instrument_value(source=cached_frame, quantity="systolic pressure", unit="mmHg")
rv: 112 (mmHg)
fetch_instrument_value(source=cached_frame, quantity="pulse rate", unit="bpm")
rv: 73 (bpm)
